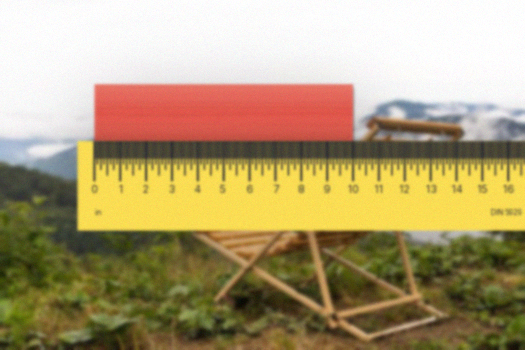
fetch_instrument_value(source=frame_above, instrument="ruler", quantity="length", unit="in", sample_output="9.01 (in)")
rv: 10 (in)
